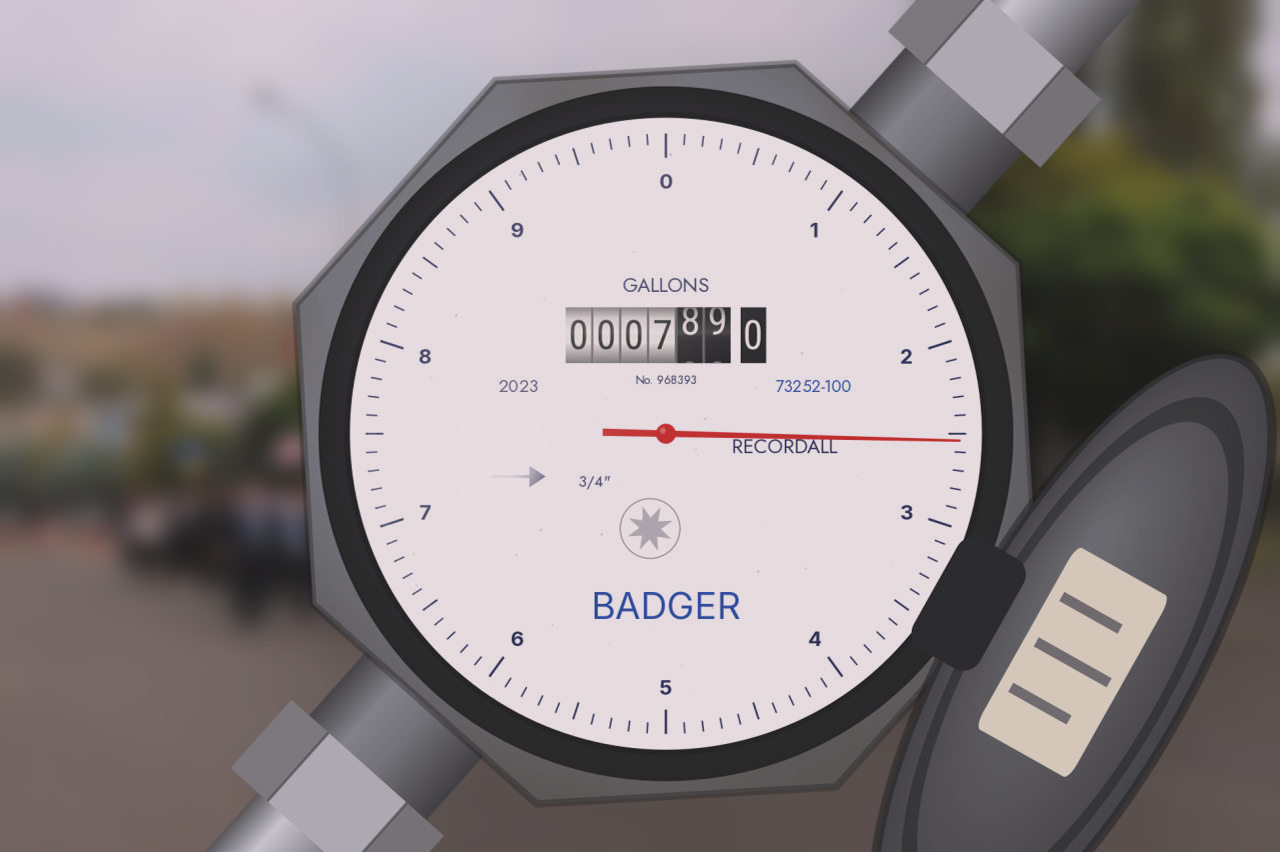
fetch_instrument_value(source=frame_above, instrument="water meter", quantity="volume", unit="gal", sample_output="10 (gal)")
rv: 7892.5 (gal)
